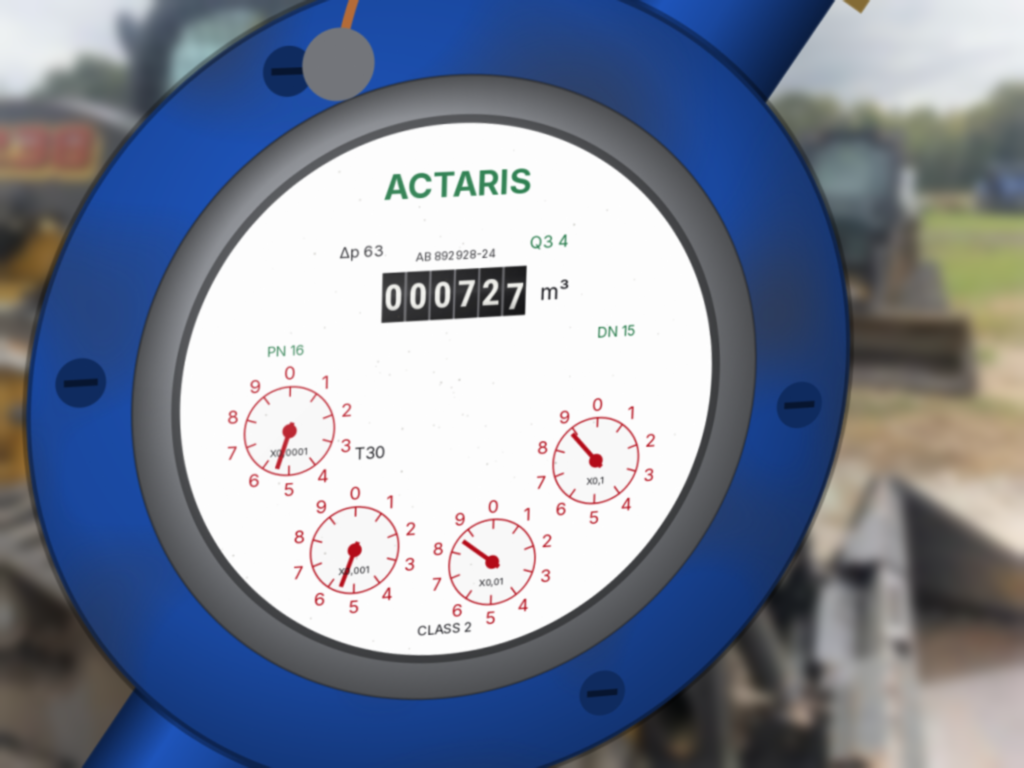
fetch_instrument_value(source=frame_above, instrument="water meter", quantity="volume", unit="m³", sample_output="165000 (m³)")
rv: 726.8855 (m³)
